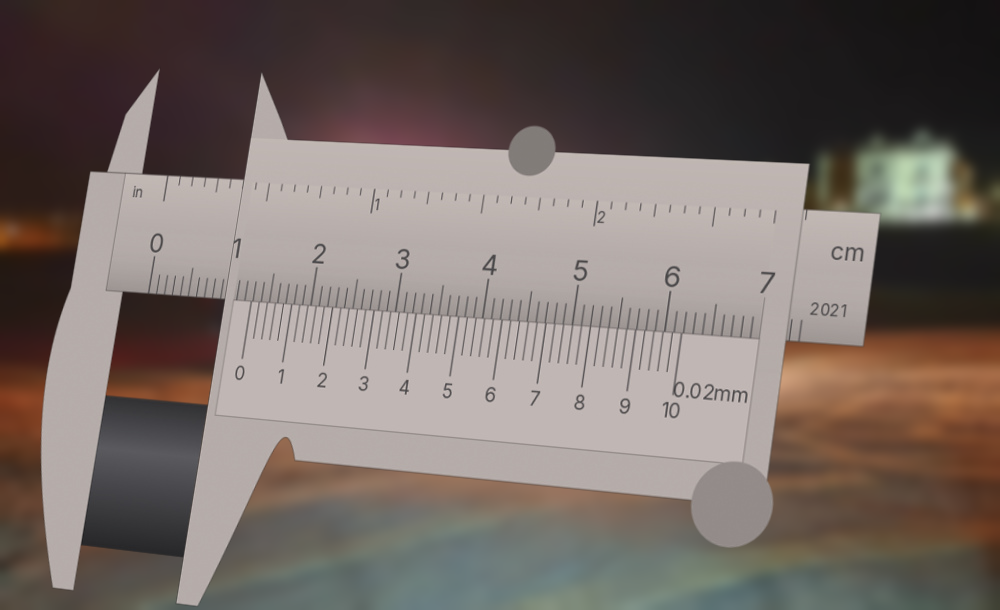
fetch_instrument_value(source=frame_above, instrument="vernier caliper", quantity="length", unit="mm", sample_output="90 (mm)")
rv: 12.8 (mm)
